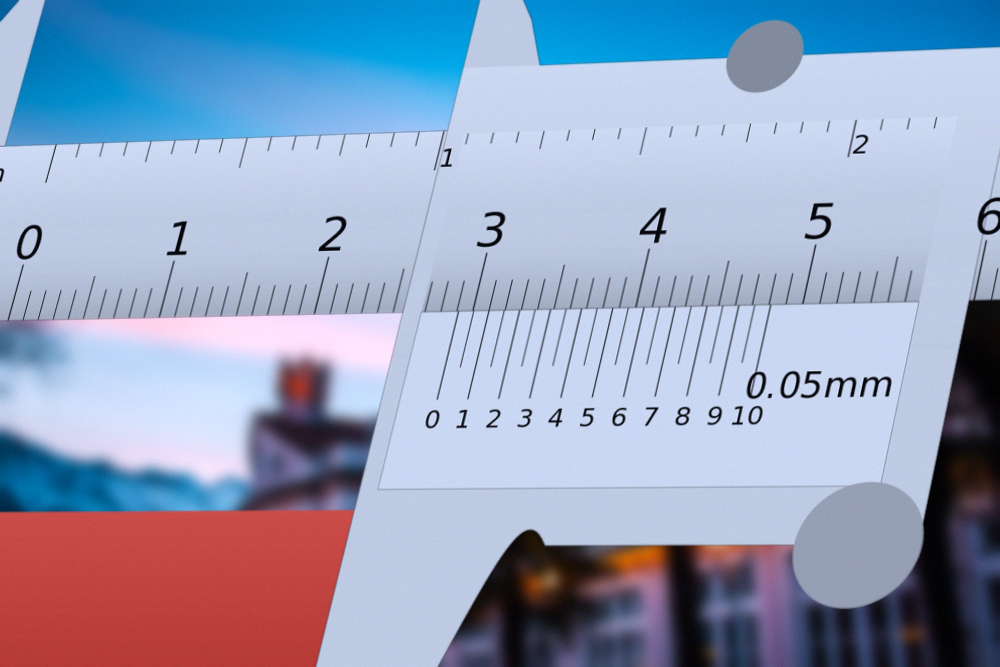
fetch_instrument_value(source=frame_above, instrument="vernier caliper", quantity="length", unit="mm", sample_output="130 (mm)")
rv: 29.1 (mm)
